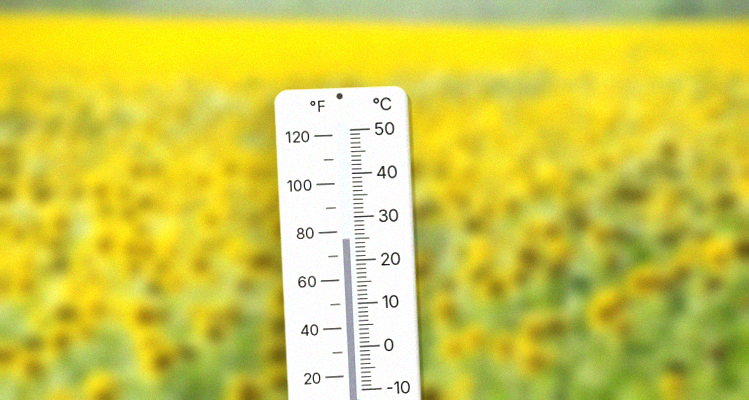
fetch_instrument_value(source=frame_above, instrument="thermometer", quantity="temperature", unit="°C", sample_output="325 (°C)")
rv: 25 (°C)
